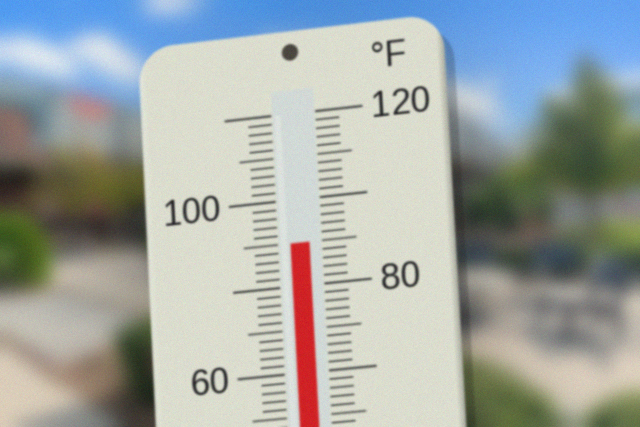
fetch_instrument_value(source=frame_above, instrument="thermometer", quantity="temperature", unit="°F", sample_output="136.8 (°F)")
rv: 90 (°F)
